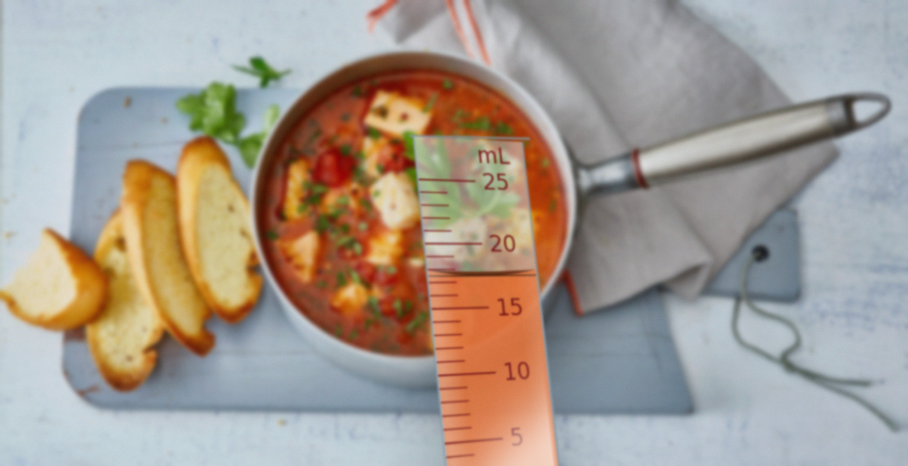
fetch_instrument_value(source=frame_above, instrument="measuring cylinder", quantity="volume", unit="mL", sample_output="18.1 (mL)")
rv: 17.5 (mL)
